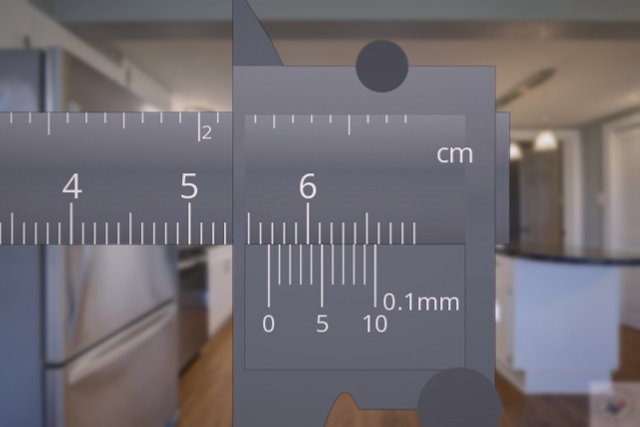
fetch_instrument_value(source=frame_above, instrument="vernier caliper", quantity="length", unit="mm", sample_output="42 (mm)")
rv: 56.7 (mm)
